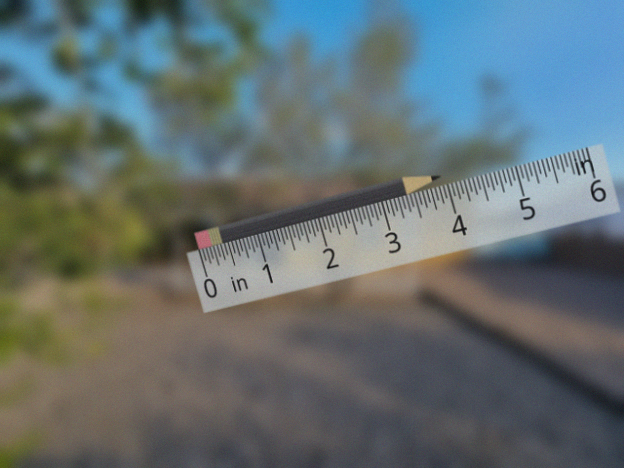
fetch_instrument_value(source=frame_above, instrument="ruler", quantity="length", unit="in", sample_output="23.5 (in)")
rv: 3.9375 (in)
